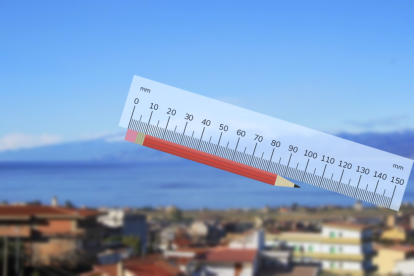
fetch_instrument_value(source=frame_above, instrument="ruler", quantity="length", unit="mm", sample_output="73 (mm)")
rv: 100 (mm)
